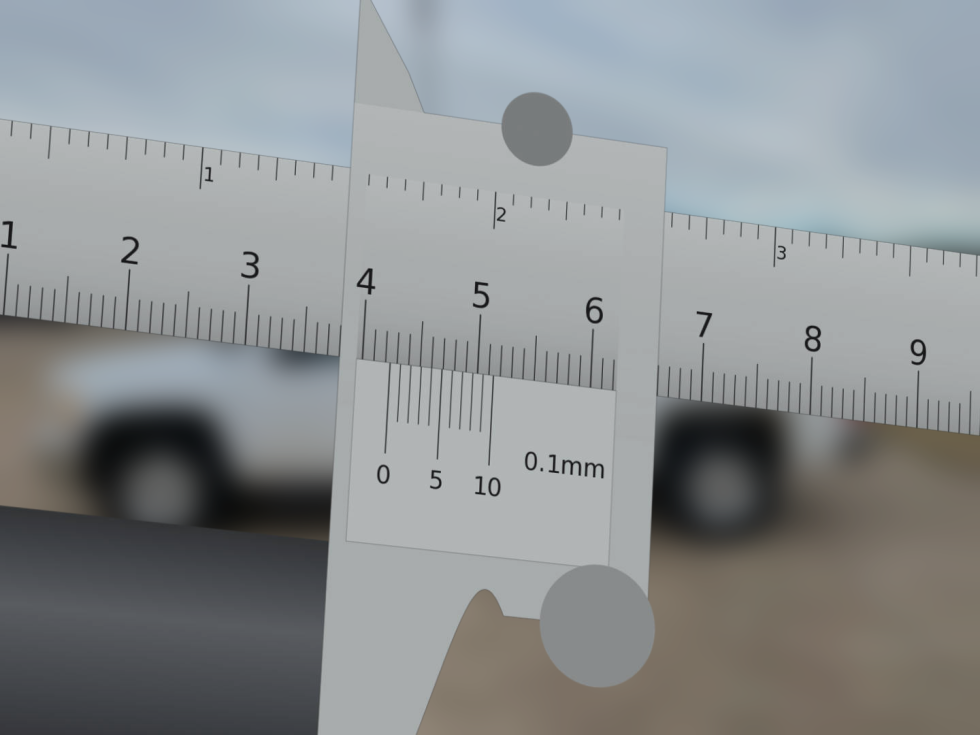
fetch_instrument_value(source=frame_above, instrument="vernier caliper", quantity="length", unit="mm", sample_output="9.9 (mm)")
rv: 42.4 (mm)
